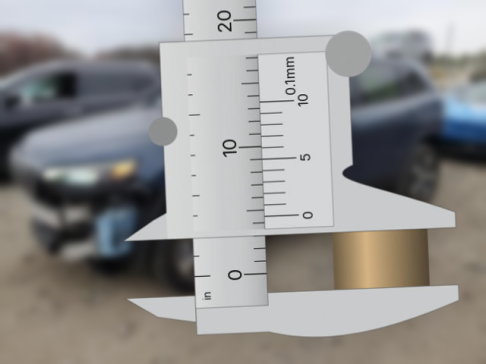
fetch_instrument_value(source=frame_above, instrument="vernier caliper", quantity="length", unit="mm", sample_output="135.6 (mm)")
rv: 4.5 (mm)
